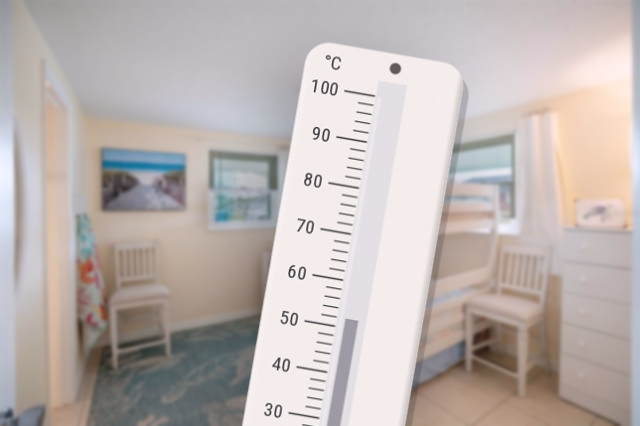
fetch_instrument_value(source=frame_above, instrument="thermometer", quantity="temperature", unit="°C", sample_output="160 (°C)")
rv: 52 (°C)
